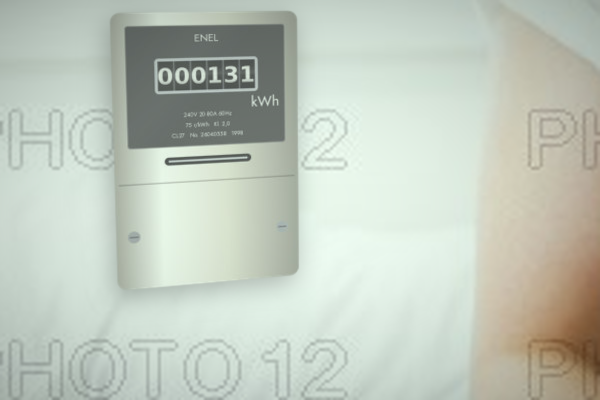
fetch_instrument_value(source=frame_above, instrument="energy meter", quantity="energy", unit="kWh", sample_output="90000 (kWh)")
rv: 131 (kWh)
